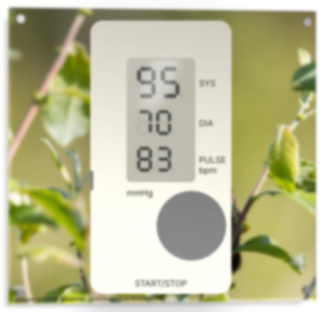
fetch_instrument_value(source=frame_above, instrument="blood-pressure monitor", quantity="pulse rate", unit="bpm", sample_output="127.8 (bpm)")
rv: 83 (bpm)
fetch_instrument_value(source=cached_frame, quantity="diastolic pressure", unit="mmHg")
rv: 70 (mmHg)
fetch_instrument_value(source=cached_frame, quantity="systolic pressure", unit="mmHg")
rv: 95 (mmHg)
